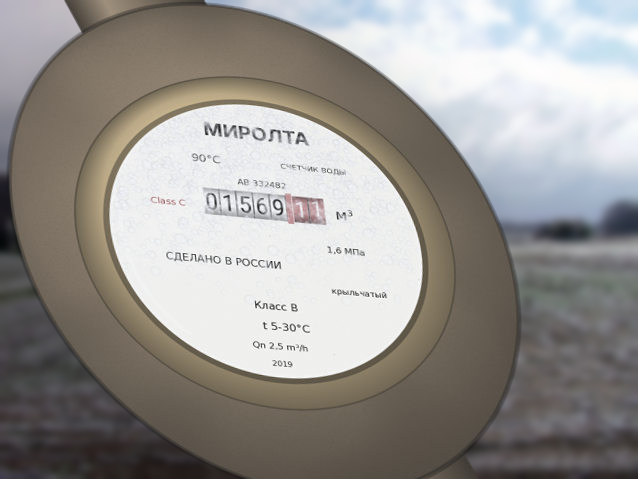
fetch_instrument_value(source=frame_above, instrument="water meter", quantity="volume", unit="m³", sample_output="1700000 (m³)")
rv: 1569.11 (m³)
